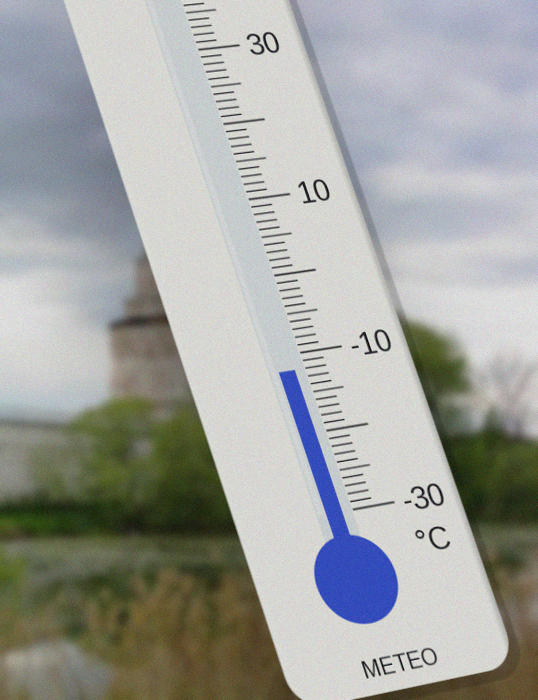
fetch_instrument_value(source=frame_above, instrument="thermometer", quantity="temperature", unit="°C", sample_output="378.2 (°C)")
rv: -12 (°C)
